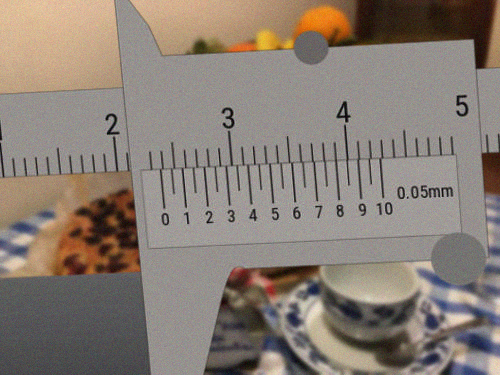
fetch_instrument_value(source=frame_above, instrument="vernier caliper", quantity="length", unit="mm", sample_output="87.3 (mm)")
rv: 23.8 (mm)
